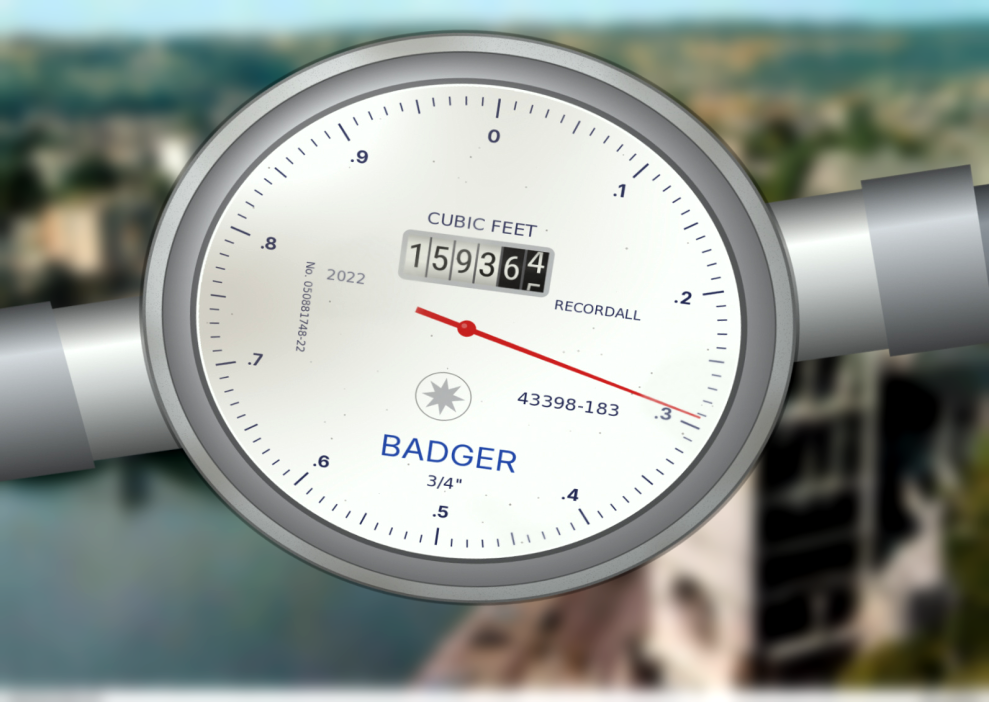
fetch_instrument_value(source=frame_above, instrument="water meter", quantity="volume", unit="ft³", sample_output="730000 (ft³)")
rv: 159364.29 (ft³)
